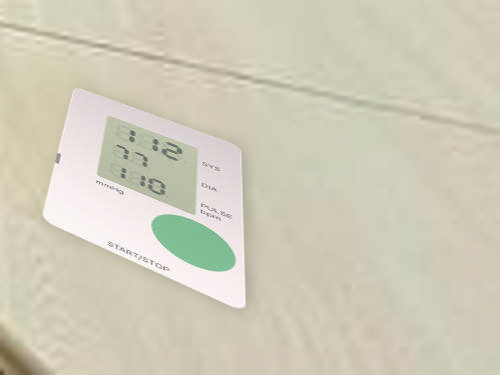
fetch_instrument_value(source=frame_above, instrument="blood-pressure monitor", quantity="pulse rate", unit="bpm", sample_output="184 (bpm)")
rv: 110 (bpm)
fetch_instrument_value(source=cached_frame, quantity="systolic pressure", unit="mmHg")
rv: 112 (mmHg)
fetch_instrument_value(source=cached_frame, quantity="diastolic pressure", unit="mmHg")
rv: 77 (mmHg)
